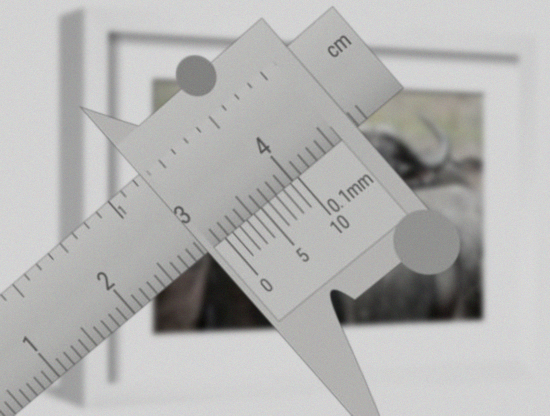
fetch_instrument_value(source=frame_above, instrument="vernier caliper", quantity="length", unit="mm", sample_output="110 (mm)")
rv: 31.6 (mm)
